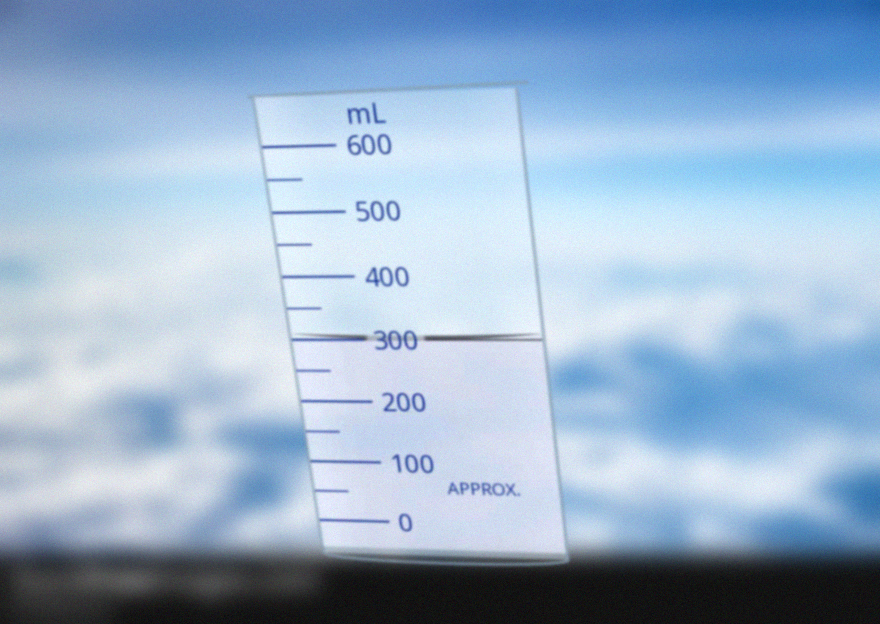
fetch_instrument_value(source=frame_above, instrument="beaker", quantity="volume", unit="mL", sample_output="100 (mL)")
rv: 300 (mL)
